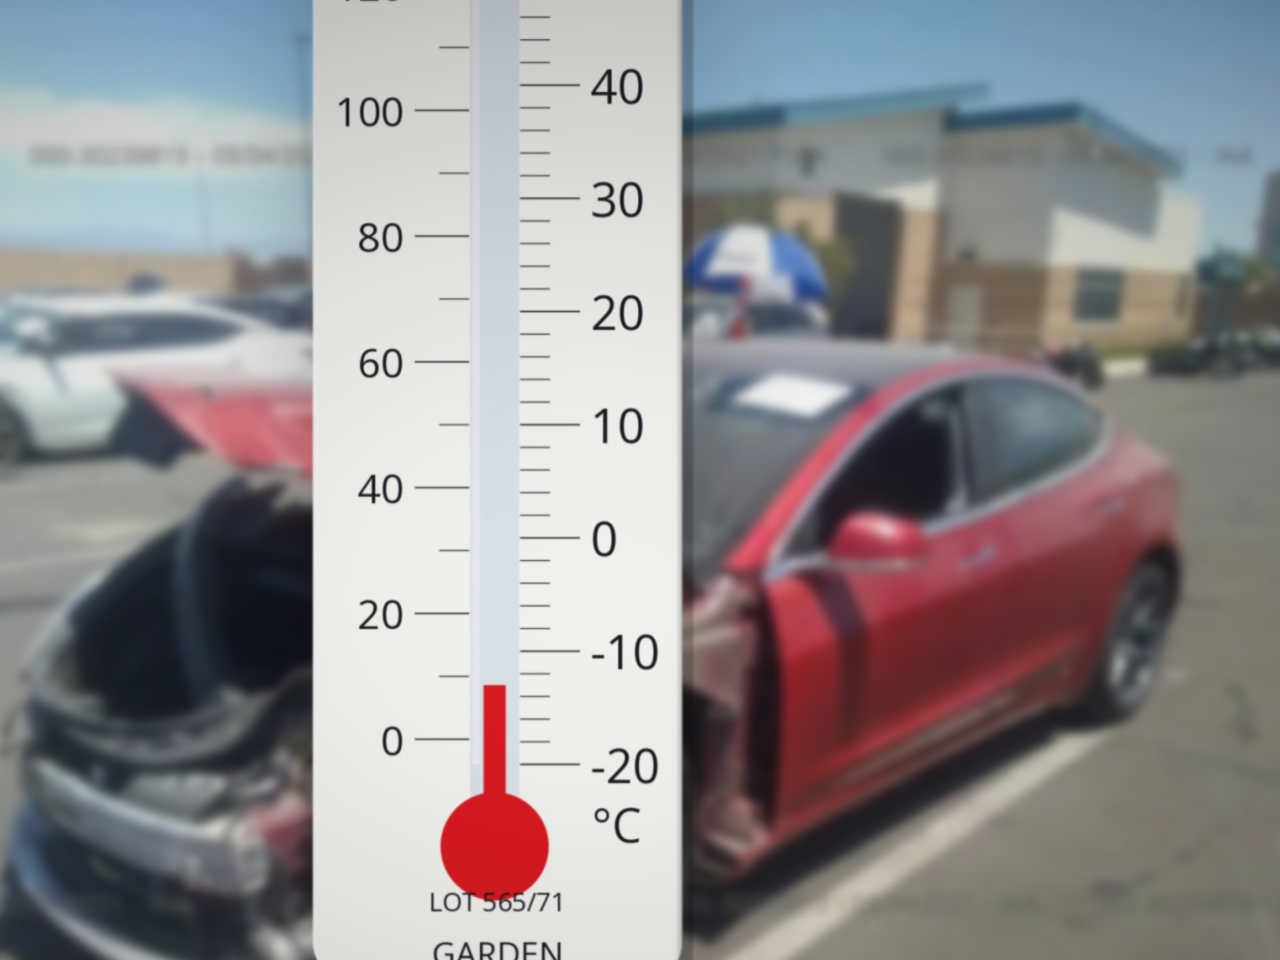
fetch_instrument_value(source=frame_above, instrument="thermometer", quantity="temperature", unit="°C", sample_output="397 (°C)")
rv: -13 (°C)
